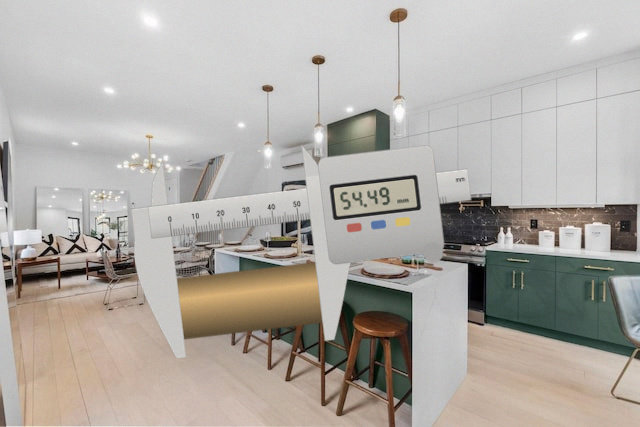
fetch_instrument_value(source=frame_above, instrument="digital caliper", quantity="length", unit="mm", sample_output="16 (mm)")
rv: 54.49 (mm)
